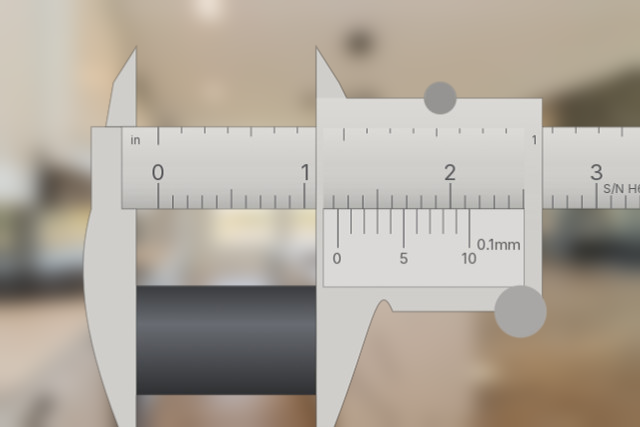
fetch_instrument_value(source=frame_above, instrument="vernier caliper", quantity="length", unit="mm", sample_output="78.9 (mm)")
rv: 12.3 (mm)
